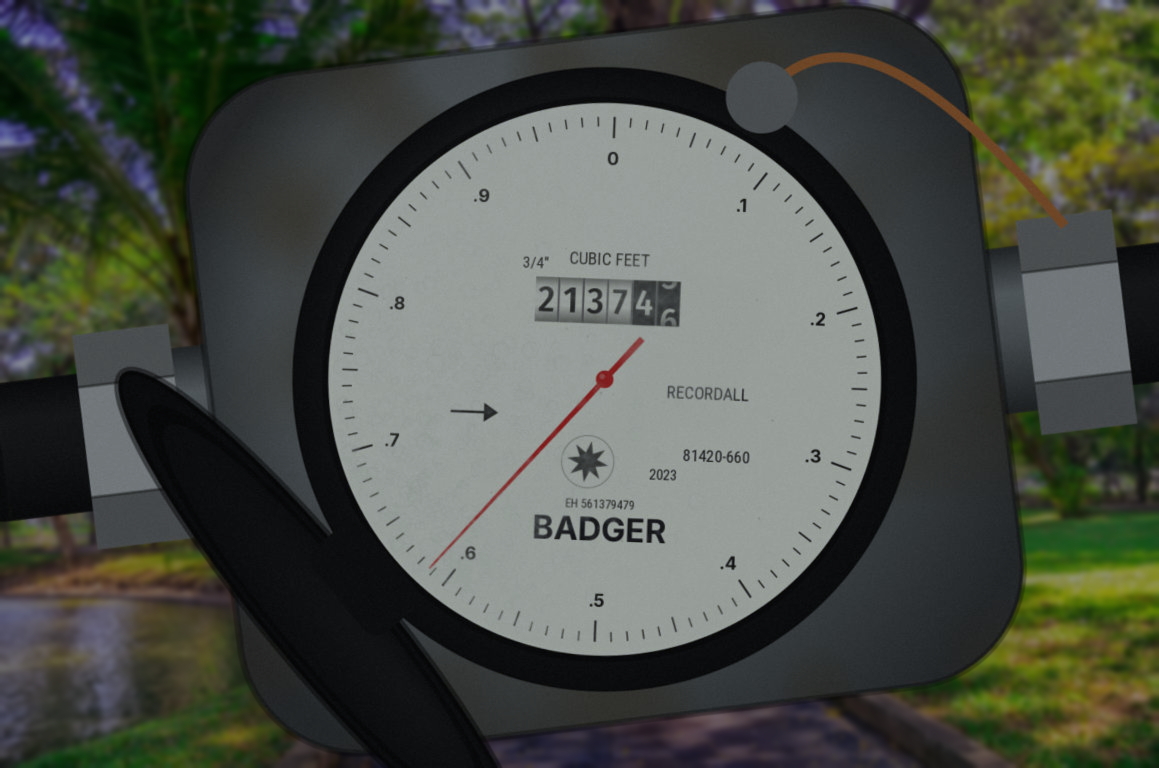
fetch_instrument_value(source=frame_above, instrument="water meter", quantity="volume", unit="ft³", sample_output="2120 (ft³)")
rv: 213745.61 (ft³)
